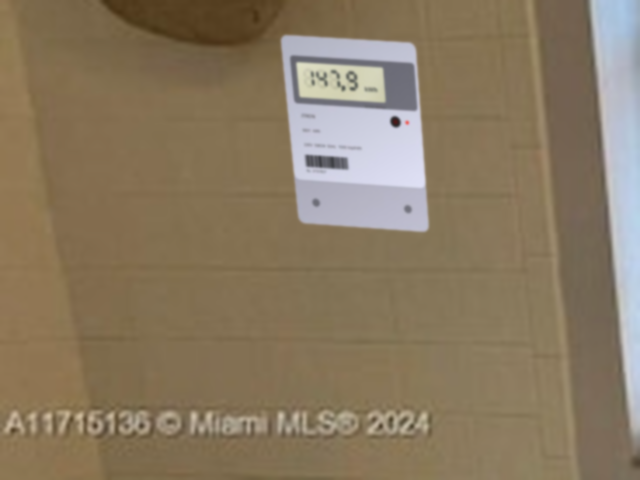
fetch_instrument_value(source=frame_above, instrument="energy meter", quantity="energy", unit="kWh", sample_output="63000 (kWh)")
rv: 147.9 (kWh)
